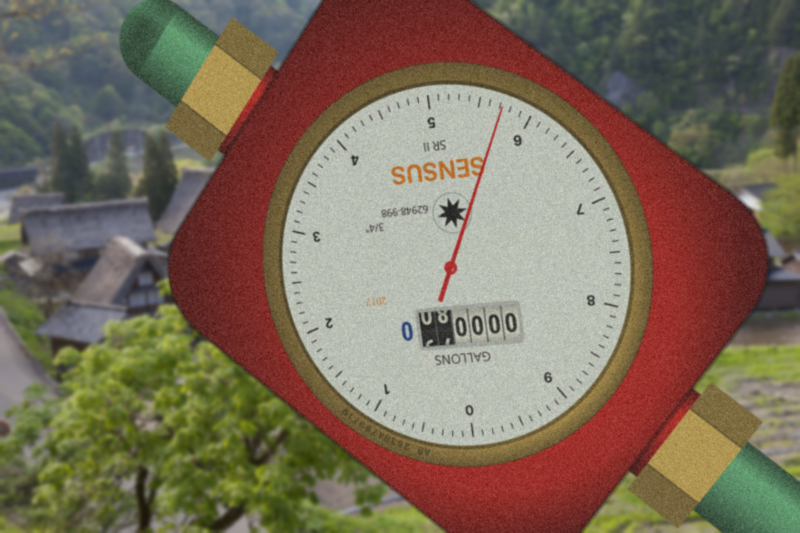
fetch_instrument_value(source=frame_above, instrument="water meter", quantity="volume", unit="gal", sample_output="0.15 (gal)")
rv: 795.7 (gal)
